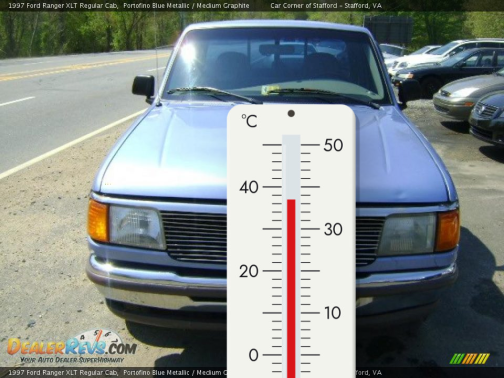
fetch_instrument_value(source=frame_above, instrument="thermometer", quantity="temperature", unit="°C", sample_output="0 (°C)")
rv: 37 (°C)
